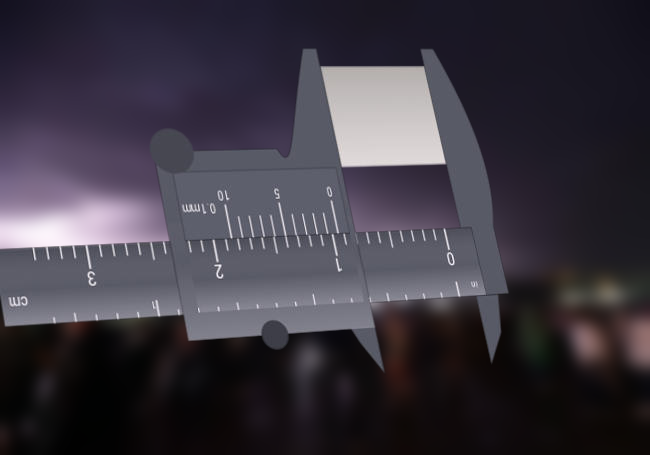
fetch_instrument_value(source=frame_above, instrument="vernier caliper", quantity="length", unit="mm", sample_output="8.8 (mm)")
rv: 9.5 (mm)
